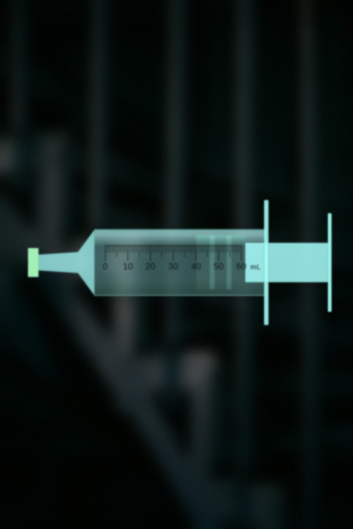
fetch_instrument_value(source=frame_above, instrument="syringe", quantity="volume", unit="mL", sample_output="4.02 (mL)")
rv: 40 (mL)
